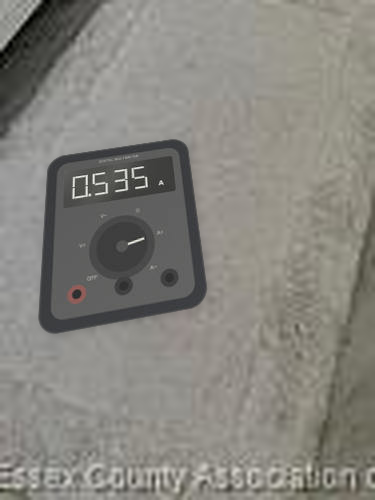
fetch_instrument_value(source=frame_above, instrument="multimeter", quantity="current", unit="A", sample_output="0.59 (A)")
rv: 0.535 (A)
